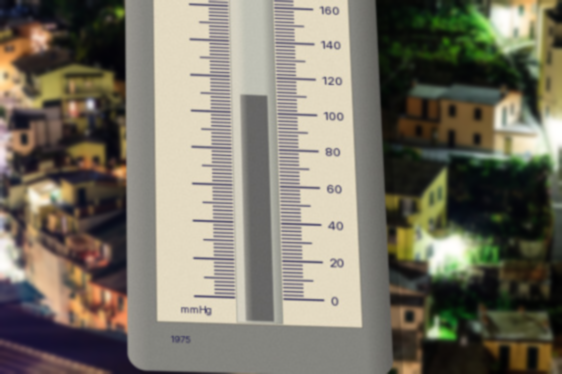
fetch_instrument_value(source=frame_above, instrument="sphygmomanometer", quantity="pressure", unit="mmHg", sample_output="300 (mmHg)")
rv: 110 (mmHg)
